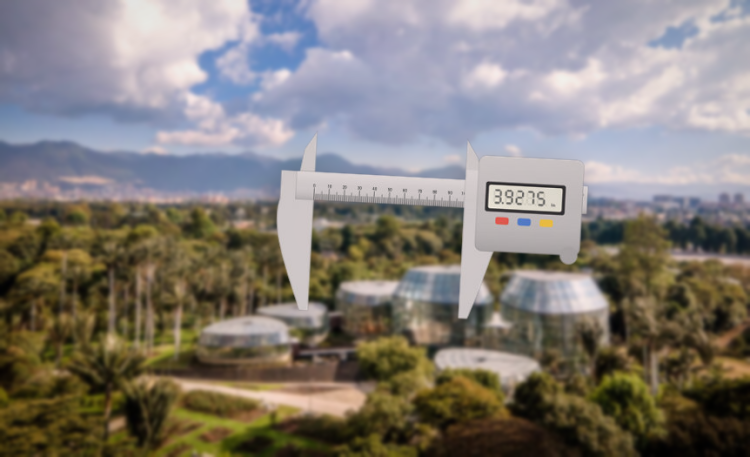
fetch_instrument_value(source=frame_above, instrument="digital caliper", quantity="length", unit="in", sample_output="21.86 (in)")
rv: 3.9275 (in)
